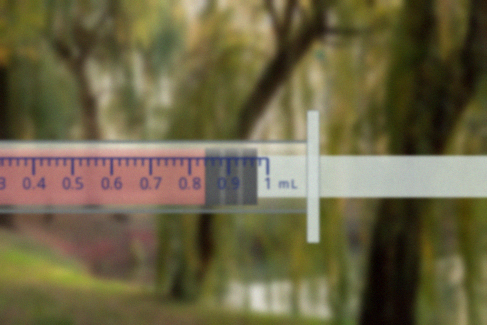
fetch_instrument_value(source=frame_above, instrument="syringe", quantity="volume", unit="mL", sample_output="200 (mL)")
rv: 0.84 (mL)
